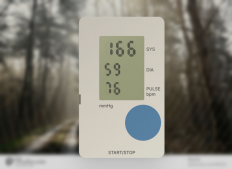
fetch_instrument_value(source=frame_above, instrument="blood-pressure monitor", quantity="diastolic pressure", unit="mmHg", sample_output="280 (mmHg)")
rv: 59 (mmHg)
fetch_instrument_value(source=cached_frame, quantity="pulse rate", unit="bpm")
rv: 76 (bpm)
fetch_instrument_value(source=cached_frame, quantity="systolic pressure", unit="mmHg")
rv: 166 (mmHg)
